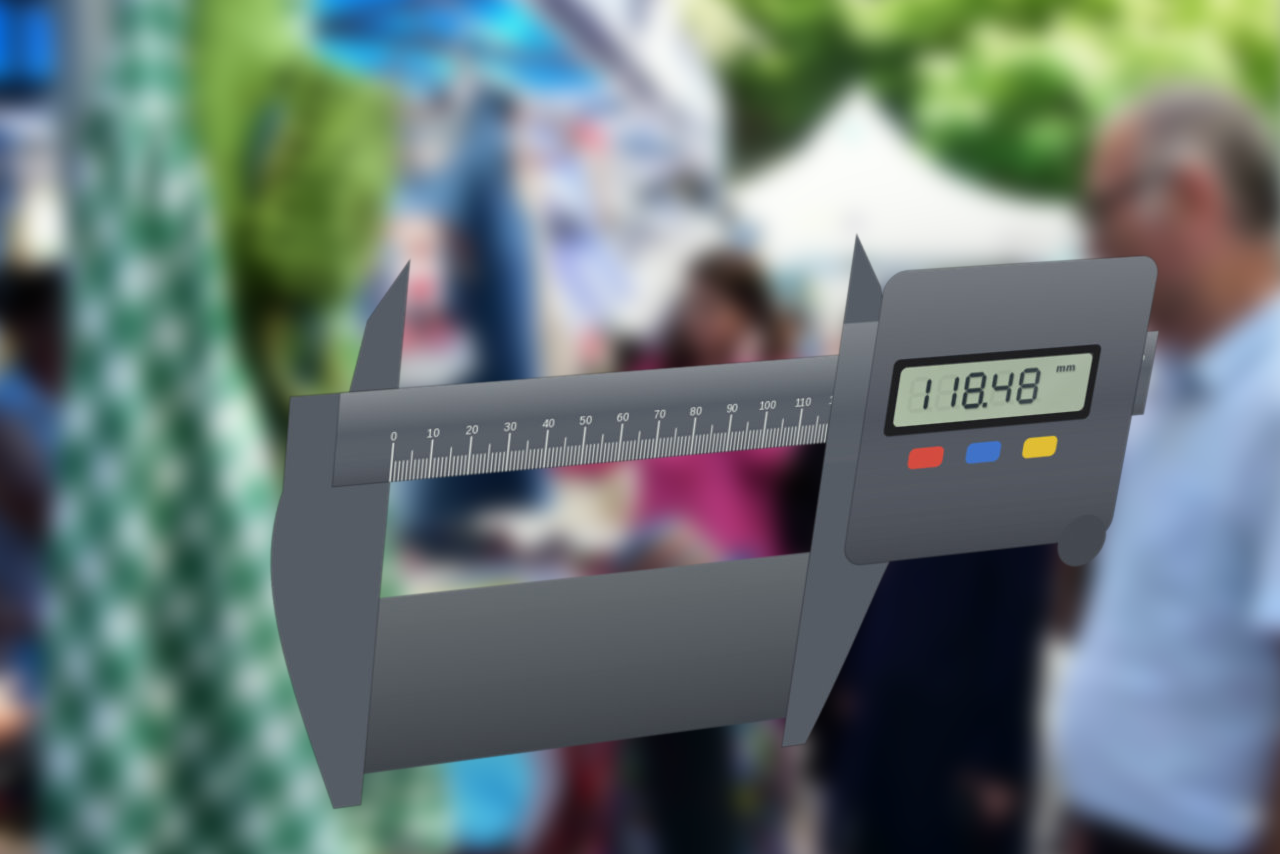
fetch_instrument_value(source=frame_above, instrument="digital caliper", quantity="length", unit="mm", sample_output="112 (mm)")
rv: 118.48 (mm)
